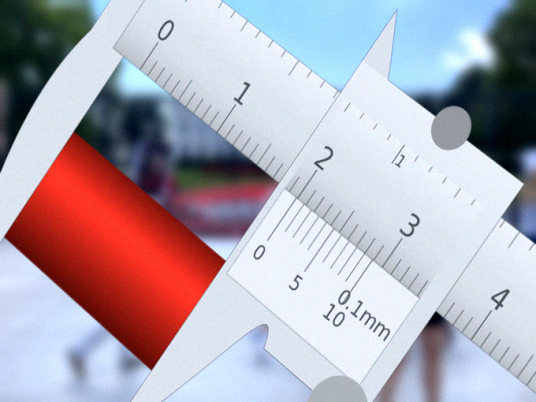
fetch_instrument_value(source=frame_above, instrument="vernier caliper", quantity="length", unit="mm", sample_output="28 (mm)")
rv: 19.9 (mm)
